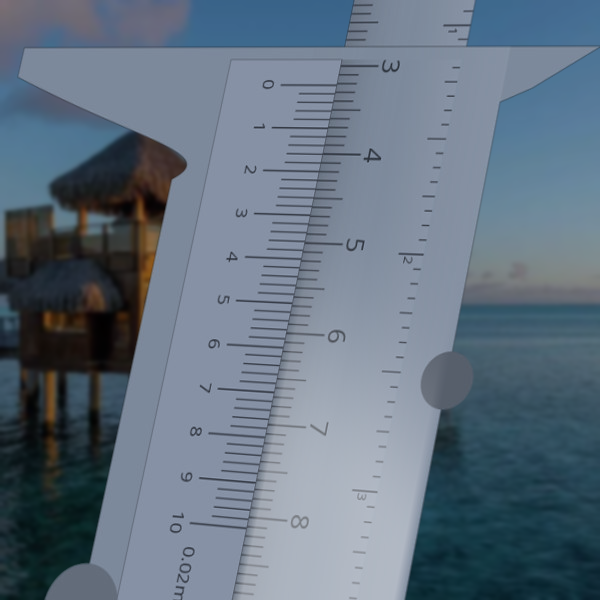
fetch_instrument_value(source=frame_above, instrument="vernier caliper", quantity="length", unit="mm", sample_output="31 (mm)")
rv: 32.2 (mm)
